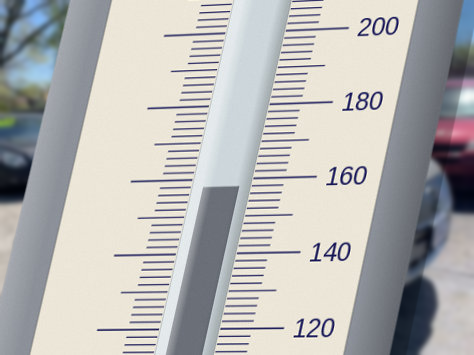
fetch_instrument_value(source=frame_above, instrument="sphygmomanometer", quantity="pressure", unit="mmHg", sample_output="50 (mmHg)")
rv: 158 (mmHg)
